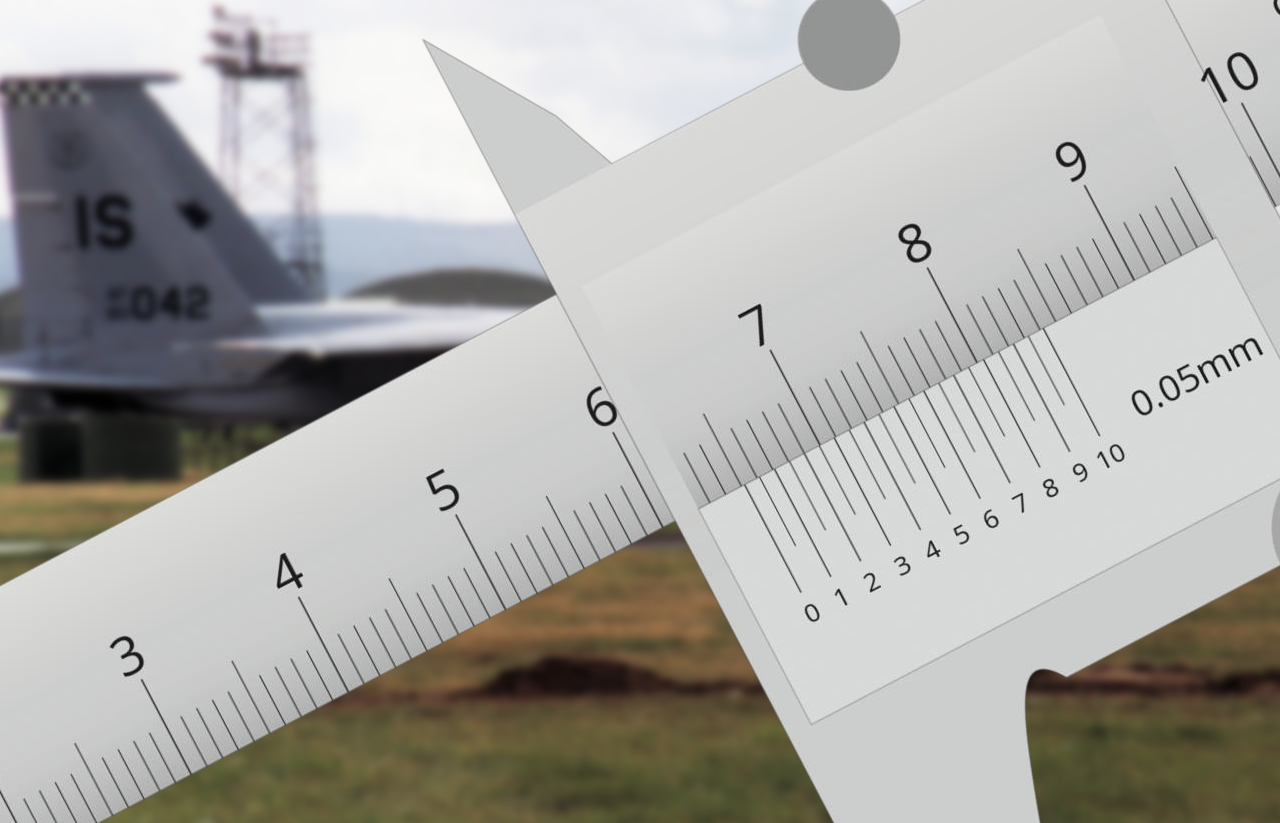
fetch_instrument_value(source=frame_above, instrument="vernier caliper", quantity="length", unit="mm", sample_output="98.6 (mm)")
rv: 65.2 (mm)
